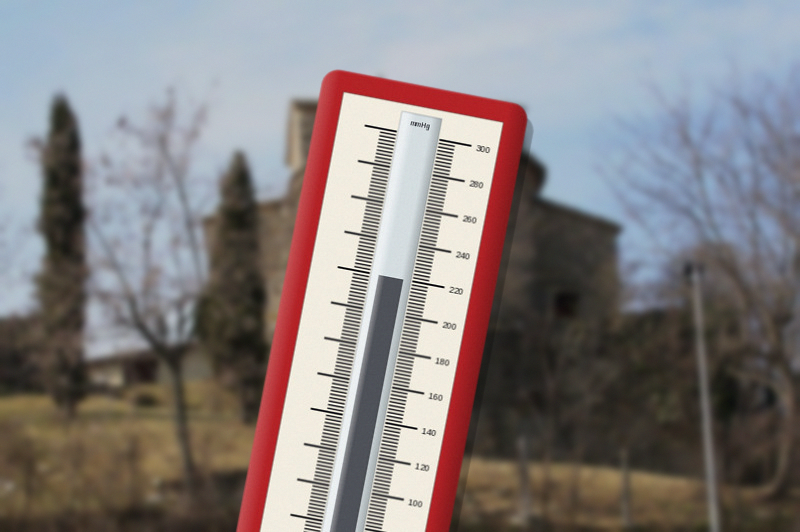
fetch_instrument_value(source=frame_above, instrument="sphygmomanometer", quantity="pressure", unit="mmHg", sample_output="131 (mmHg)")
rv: 220 (mmHg)
